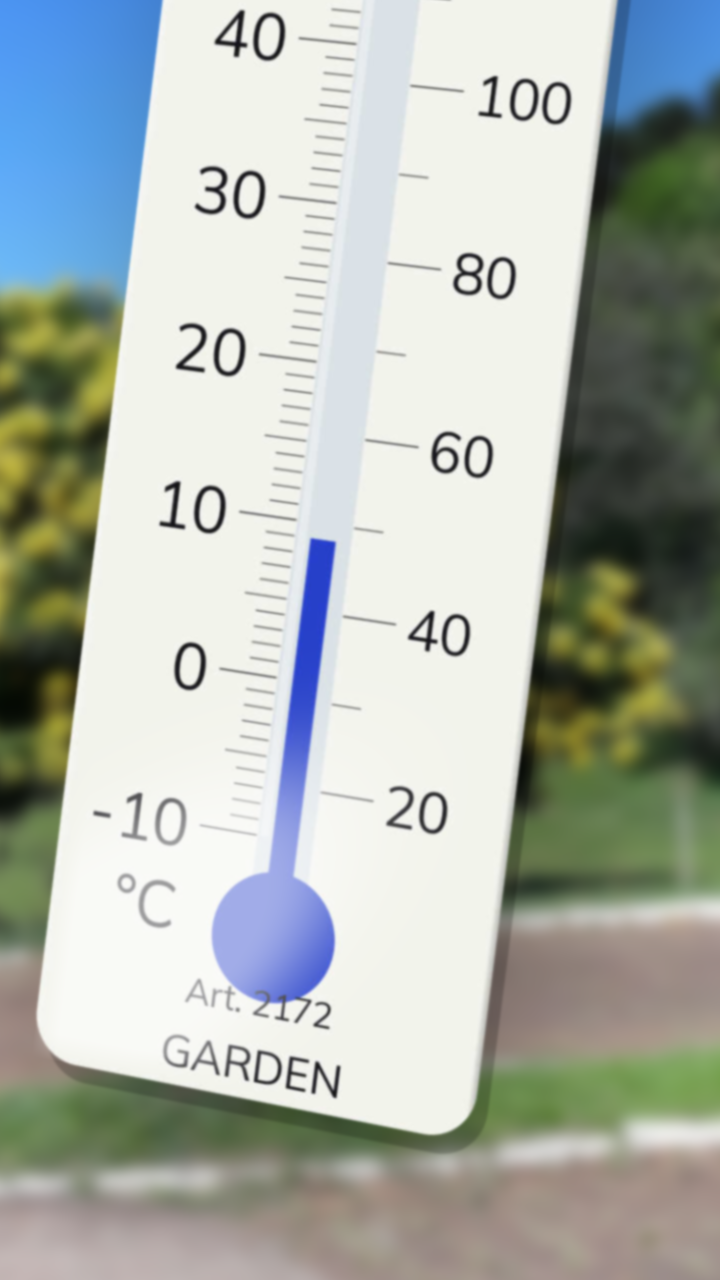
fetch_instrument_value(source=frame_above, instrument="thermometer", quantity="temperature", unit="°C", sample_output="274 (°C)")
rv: 9 (°C)
